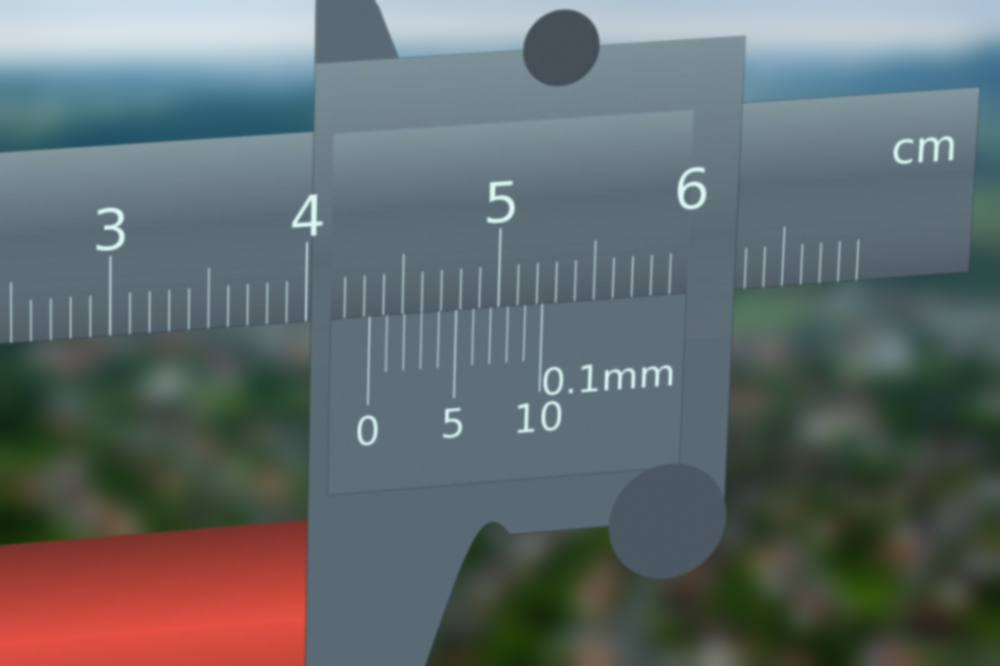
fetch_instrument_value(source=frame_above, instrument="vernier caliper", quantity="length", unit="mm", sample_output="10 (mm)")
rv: 43.3 (mm)
